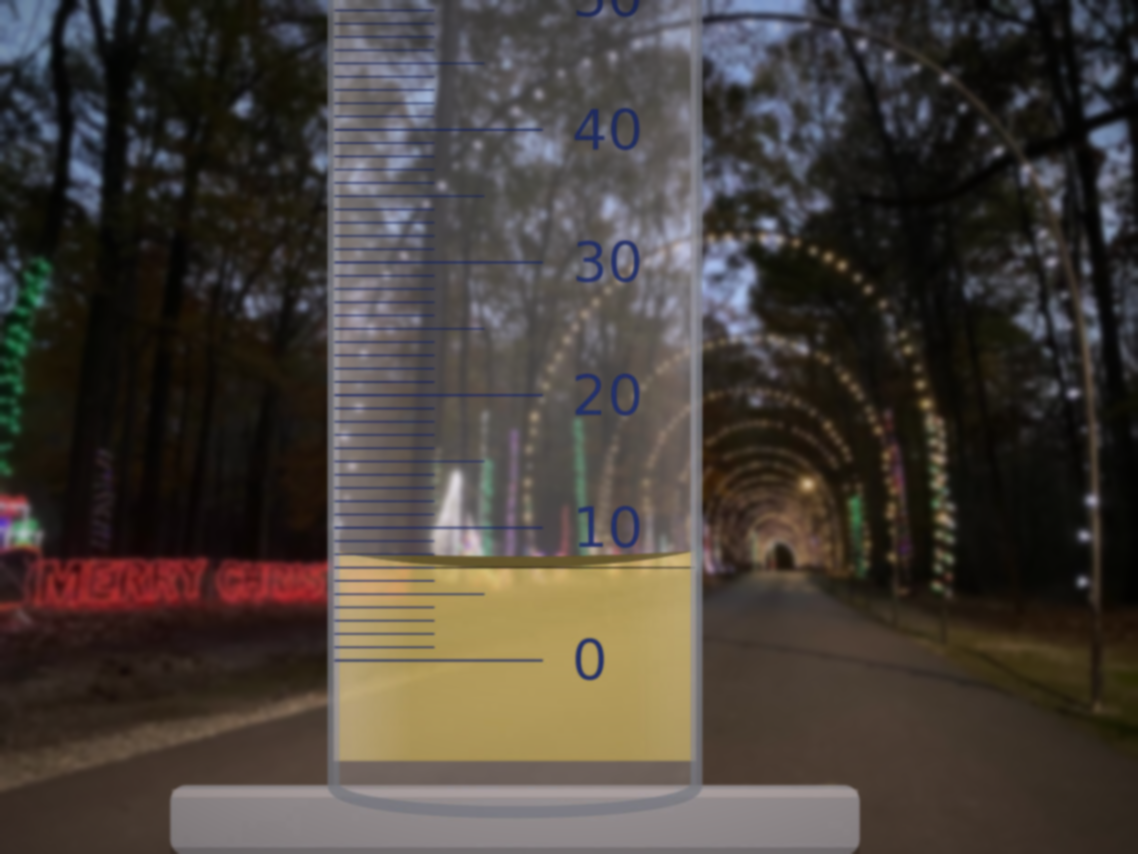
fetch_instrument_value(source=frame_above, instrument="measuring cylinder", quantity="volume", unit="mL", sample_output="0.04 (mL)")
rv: 7 (mL)
